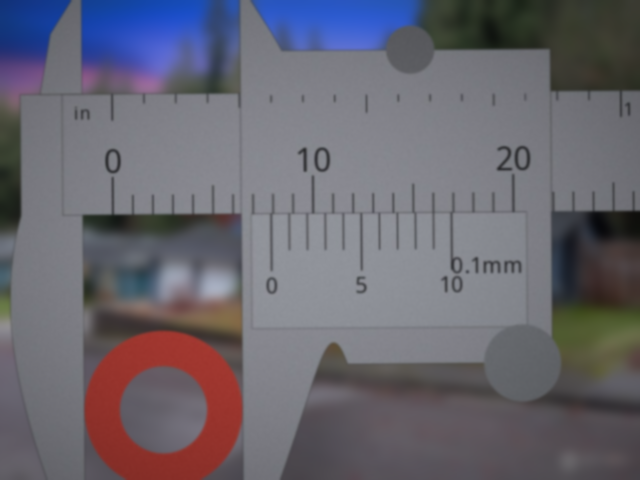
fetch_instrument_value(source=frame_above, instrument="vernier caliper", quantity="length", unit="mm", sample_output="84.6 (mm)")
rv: 7.9 (mm)
